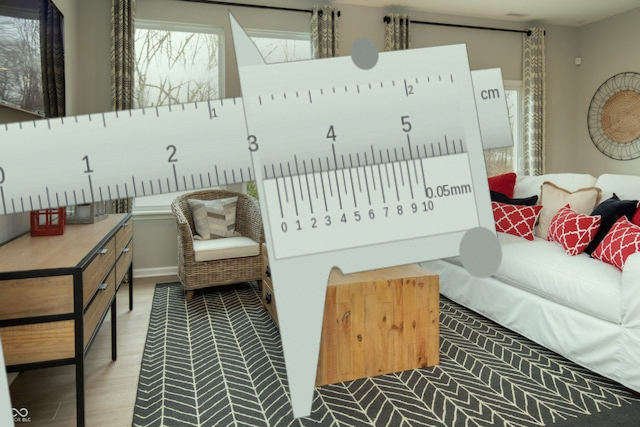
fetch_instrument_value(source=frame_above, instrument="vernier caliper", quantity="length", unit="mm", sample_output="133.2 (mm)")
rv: 32.2 (mm)
